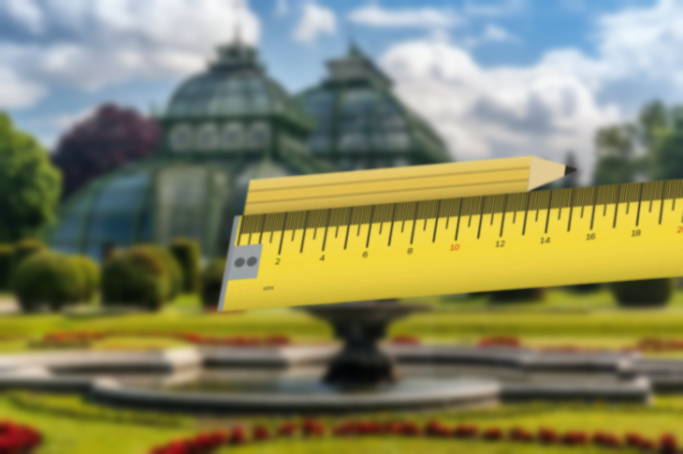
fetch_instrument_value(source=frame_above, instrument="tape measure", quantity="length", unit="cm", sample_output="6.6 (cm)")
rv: 15 (cm)
